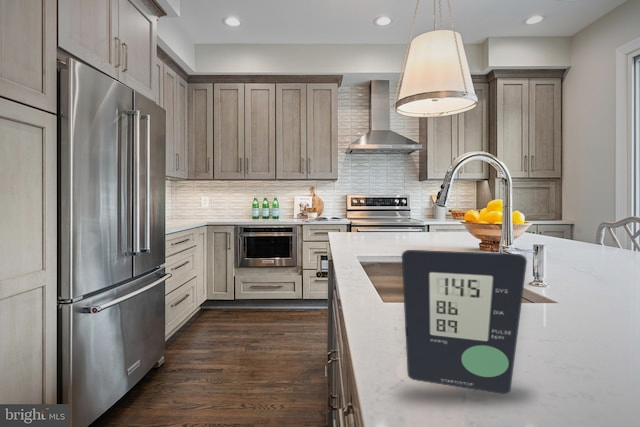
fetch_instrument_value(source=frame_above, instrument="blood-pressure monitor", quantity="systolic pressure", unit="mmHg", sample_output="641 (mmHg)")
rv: 145 (mmHg)
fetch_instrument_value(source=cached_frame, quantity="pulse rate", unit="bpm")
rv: 89 (bpm)
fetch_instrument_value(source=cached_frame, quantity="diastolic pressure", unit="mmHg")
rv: 86 (mmHg)
